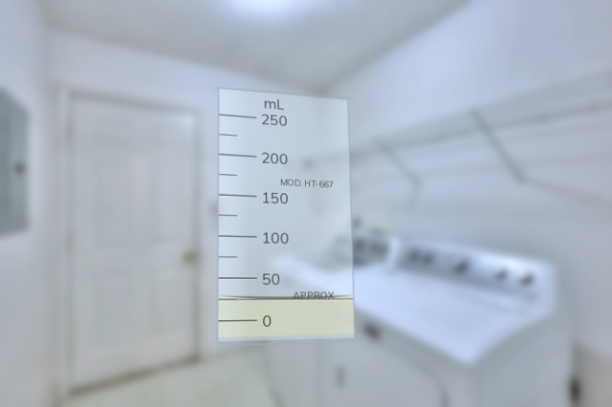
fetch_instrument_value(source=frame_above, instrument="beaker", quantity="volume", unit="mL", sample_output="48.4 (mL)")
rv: 25 (mL)
